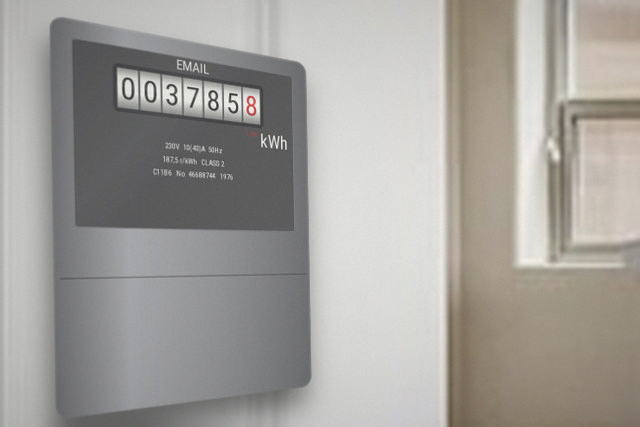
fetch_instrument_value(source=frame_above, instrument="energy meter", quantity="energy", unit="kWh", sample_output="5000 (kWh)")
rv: 3785.8 (kWh)
